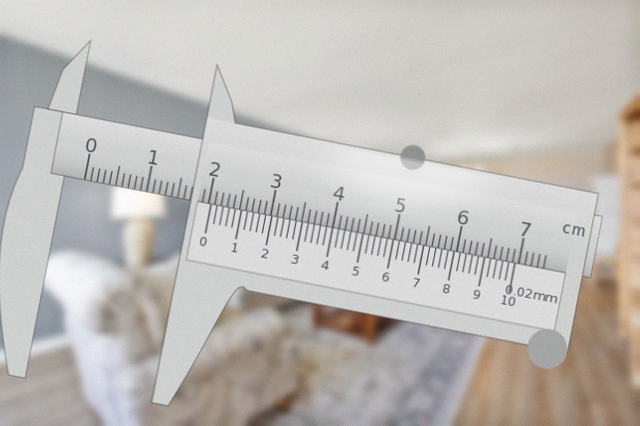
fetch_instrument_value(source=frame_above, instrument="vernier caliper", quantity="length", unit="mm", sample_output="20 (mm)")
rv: 20.4 (mm)
